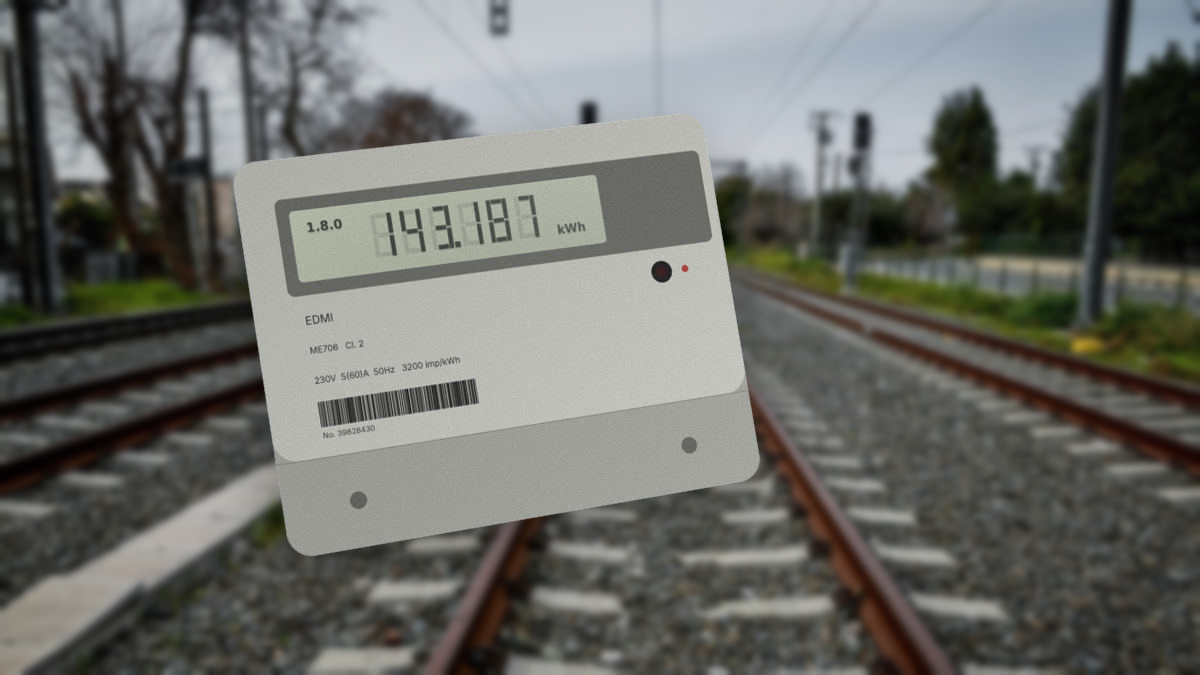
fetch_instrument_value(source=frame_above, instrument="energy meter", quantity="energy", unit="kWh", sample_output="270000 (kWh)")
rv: 143.187 (kWh)
